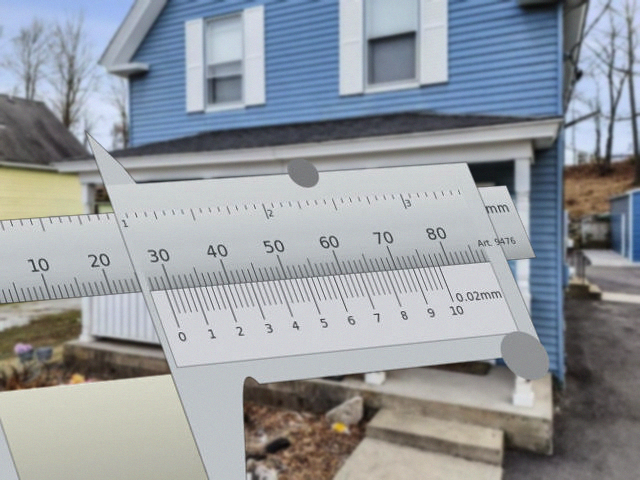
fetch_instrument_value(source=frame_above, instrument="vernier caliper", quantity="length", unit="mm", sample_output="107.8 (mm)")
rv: 29.0 (mm)
